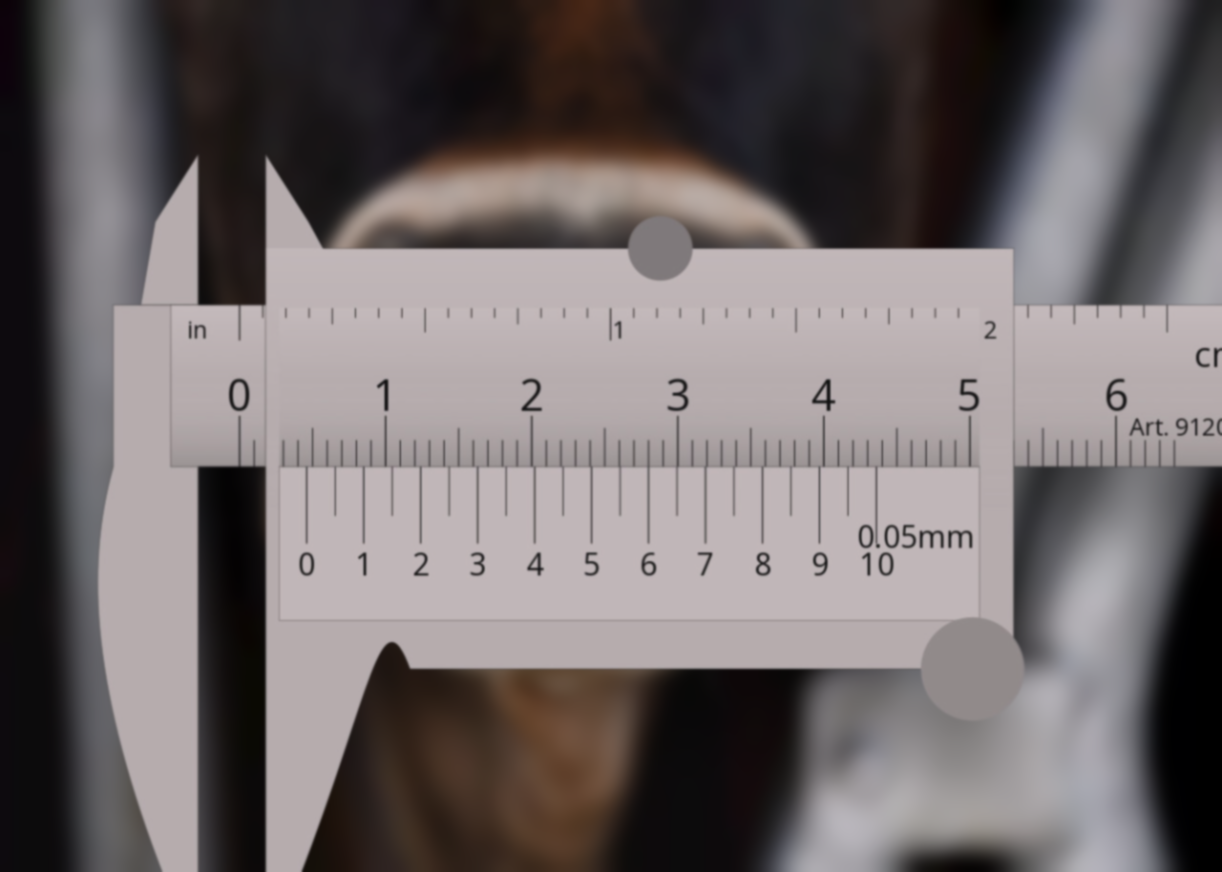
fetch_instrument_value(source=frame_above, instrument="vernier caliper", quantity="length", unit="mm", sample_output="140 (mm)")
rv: 4.6 (mm)
